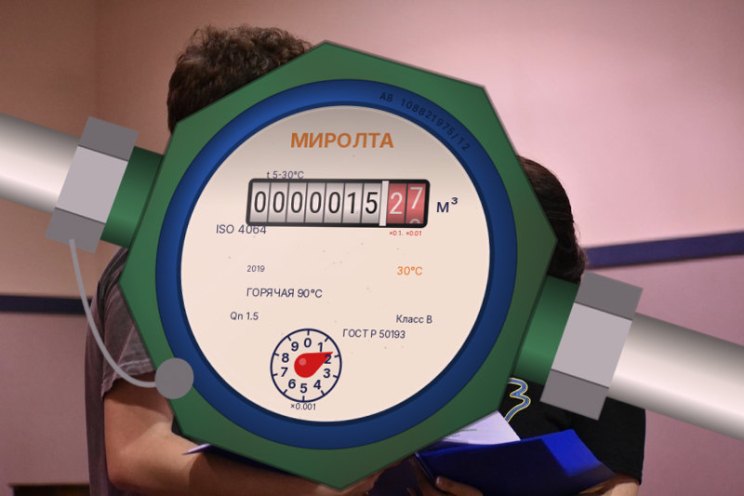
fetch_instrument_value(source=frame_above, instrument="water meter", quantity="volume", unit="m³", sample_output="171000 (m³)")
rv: 15.271 (m³)
